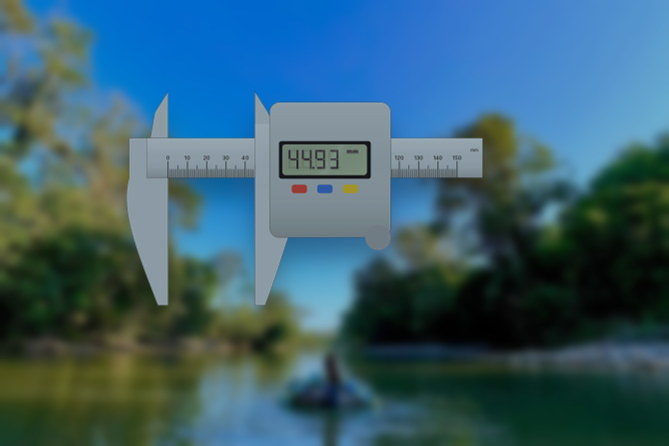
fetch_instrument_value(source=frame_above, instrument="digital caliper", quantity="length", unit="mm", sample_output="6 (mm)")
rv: 44.93 (mm)
